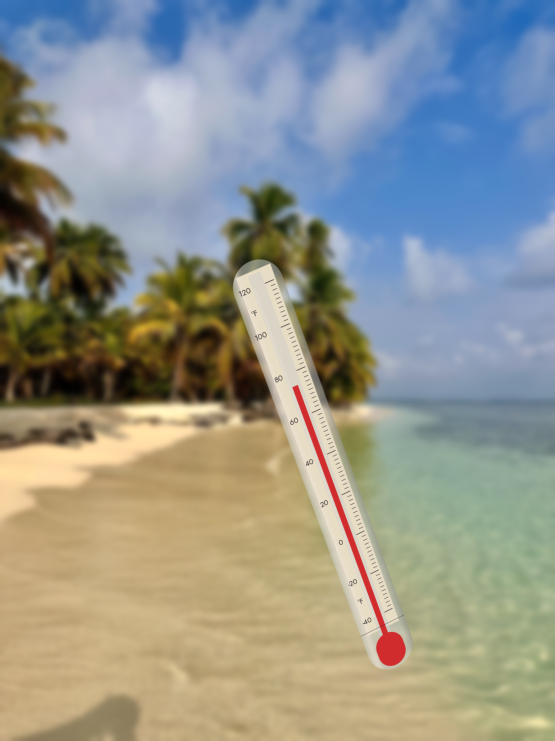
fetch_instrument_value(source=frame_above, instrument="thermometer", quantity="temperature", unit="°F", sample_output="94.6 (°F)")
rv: 74 (°F)
